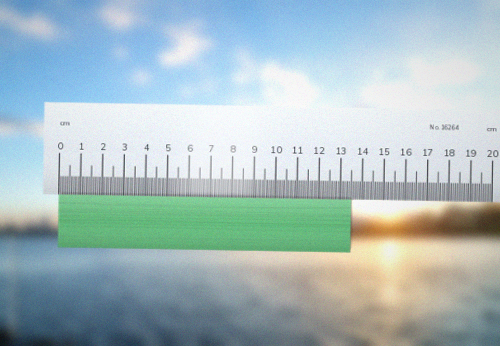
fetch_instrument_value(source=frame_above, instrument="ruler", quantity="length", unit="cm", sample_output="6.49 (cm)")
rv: 13.5 (cm)
